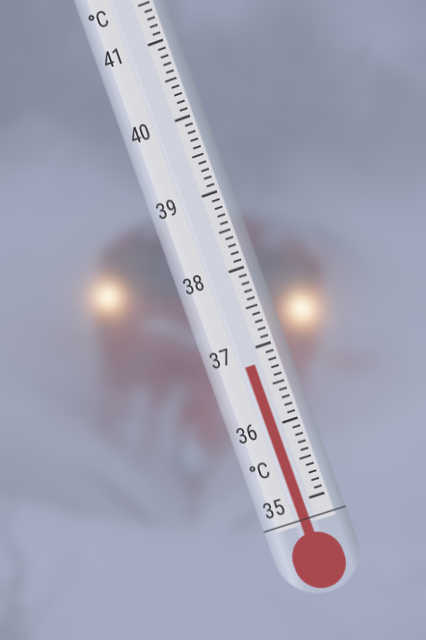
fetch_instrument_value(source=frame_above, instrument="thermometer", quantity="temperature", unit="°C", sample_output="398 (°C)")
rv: 36.8 (°C)
